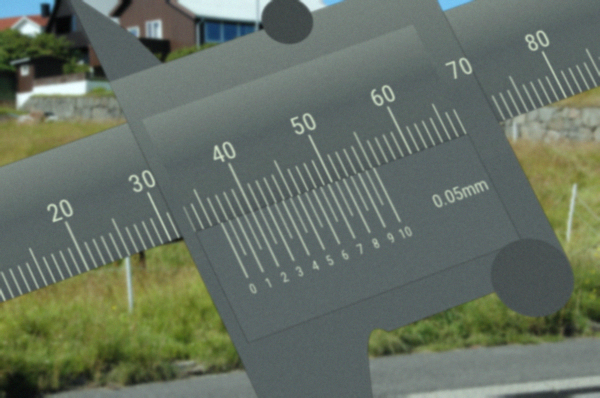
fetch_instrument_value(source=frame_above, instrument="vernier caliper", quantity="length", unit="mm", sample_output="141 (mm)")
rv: 36.2 (mm)
